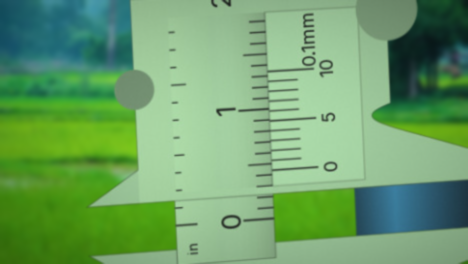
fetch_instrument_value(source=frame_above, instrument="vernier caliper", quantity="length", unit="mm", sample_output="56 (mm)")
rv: 4.4 (mm)
